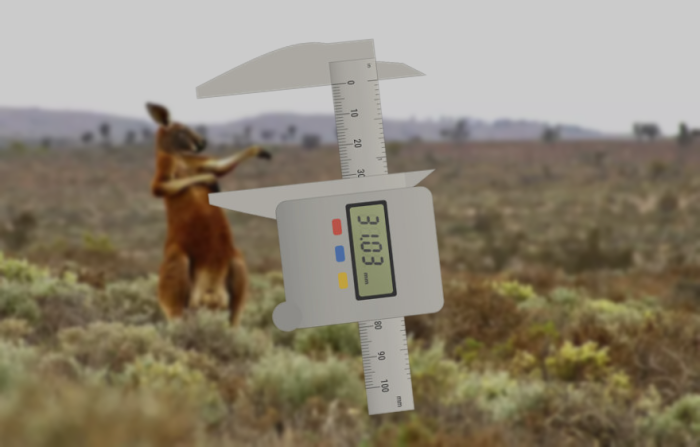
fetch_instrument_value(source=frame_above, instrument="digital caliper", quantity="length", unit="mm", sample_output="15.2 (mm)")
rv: 31.03 (mm)
